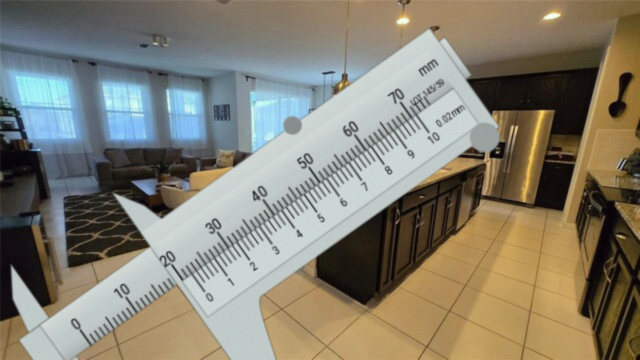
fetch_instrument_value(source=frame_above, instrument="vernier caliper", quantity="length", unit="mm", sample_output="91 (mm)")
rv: 22.0 (mm)
